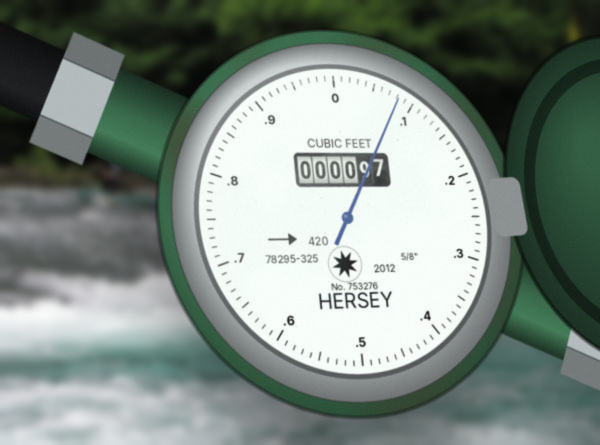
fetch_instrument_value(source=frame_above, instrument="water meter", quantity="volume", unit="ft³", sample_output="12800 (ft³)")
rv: 97.08 (ft³)
